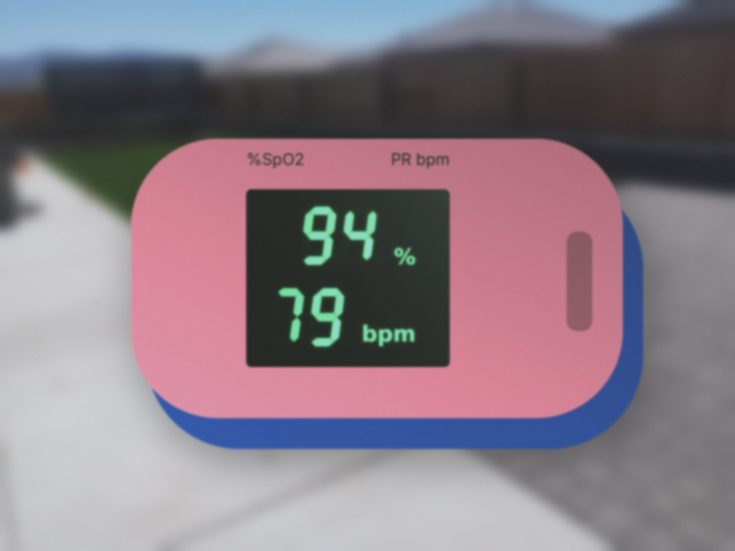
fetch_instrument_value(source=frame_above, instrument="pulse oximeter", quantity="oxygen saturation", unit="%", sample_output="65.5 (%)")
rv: 94 (%)
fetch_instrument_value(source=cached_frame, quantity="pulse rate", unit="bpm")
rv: 79 (bpm)
